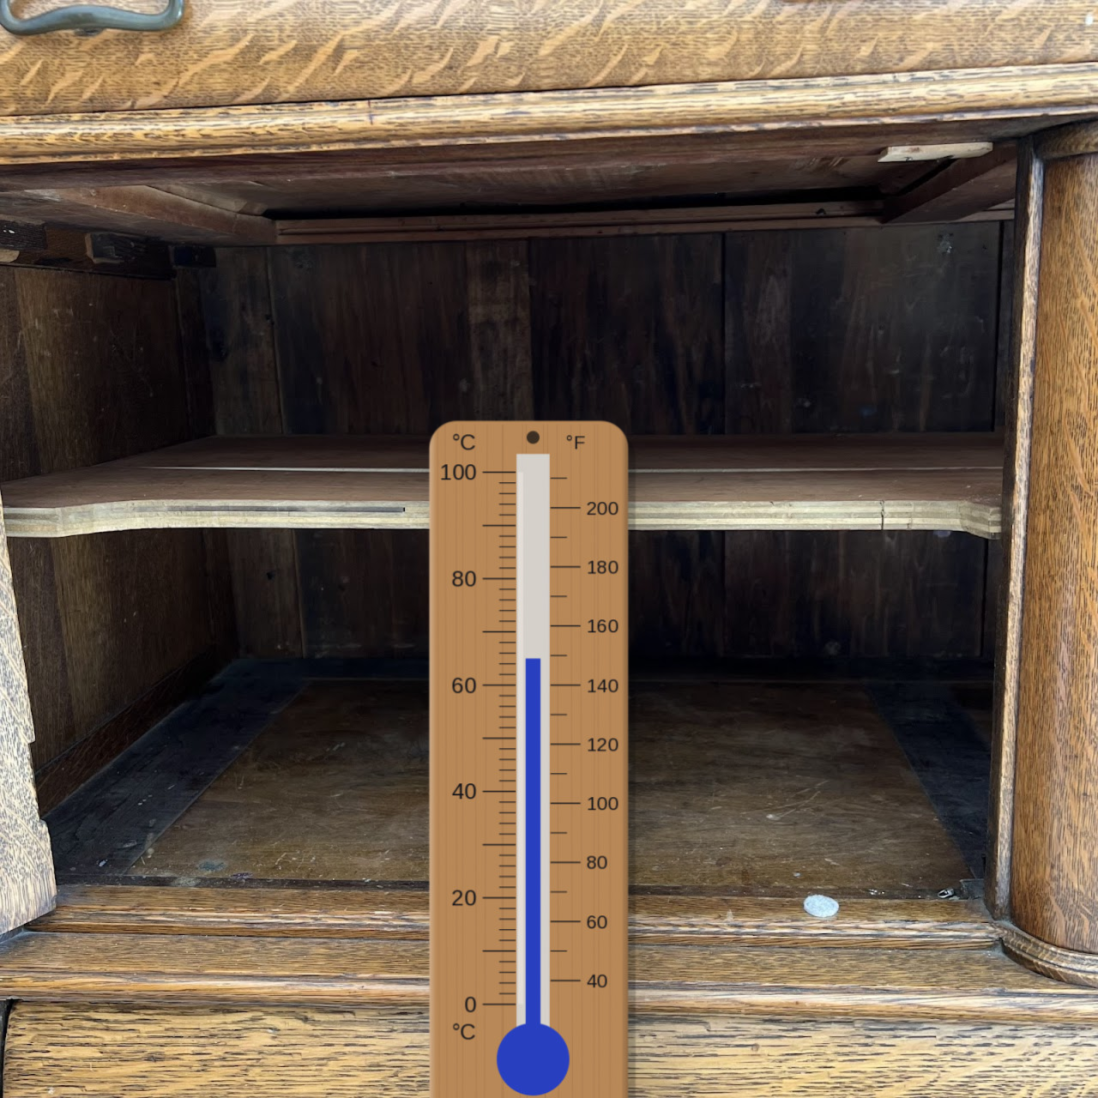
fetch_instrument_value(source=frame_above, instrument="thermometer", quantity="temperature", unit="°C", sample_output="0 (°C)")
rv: 65 (°C)
